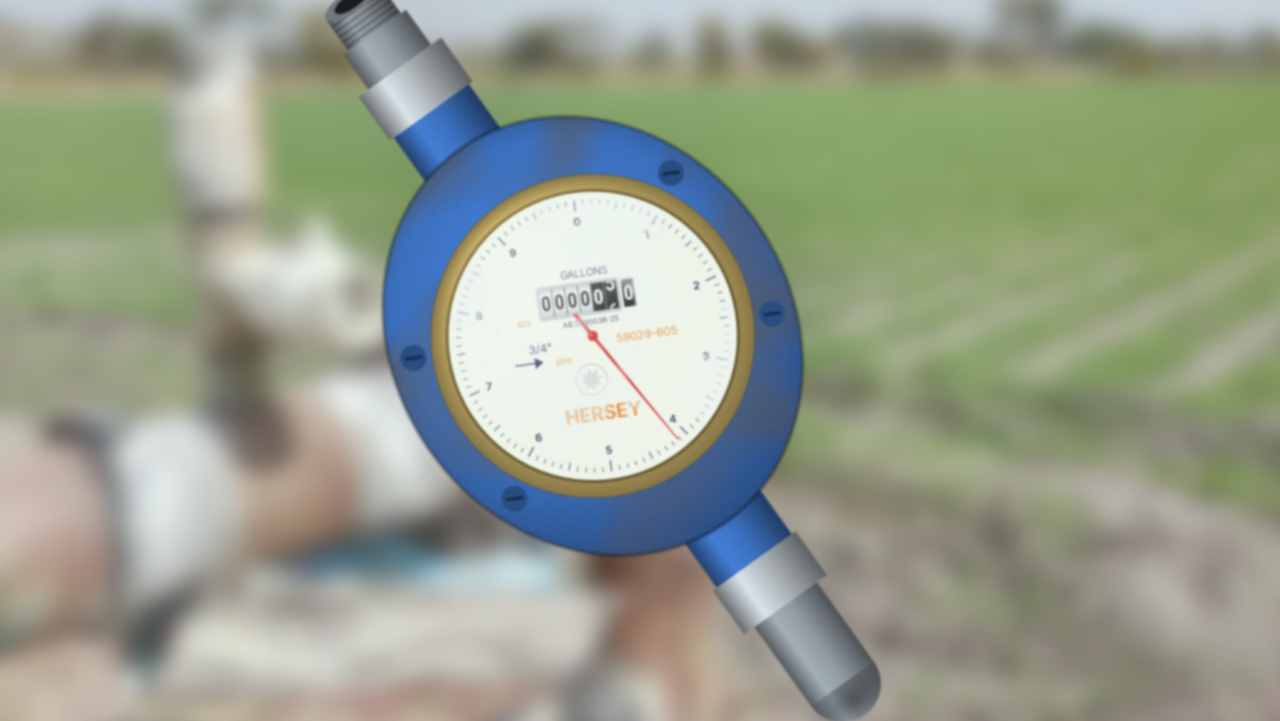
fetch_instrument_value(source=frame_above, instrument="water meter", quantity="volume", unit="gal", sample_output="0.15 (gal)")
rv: 54.1 (gal)
